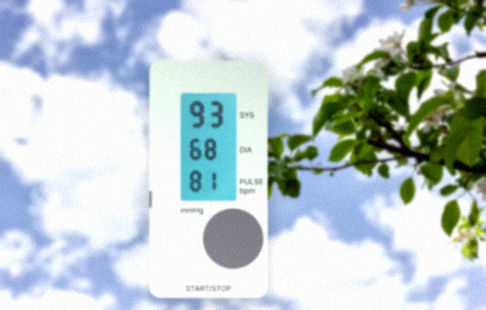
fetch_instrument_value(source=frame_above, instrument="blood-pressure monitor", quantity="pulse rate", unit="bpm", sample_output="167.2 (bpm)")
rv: 81 (bpm)
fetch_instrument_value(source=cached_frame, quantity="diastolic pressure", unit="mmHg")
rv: 68 (mmHg)
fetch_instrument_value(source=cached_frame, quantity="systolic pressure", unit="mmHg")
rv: 93 (mmHg)
